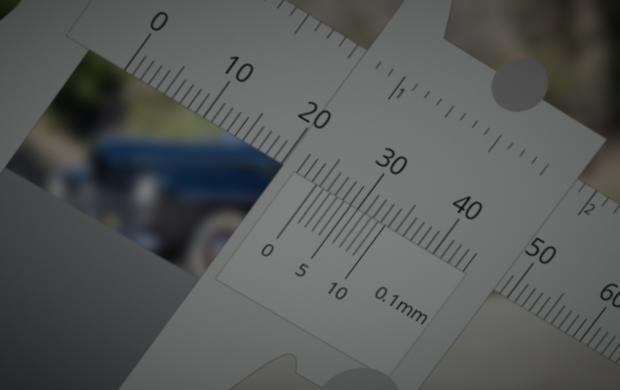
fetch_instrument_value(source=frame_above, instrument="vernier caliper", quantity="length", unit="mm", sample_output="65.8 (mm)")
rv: 24.6 (mm)
